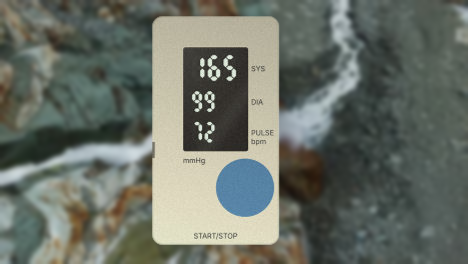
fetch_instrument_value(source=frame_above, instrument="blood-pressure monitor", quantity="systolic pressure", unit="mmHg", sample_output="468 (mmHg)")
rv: 165 (mmHg)
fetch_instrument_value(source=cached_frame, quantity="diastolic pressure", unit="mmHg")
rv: 99 (mmHg)
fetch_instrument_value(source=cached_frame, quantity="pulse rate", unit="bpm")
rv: 72 (bpm)
